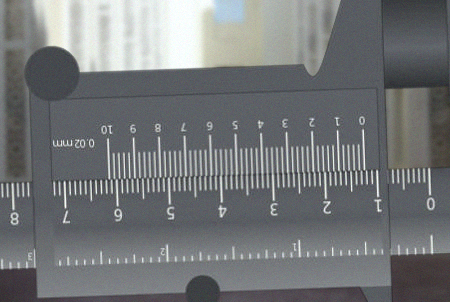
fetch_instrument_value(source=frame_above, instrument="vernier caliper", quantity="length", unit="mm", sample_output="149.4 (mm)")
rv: 12.4 (mm)
